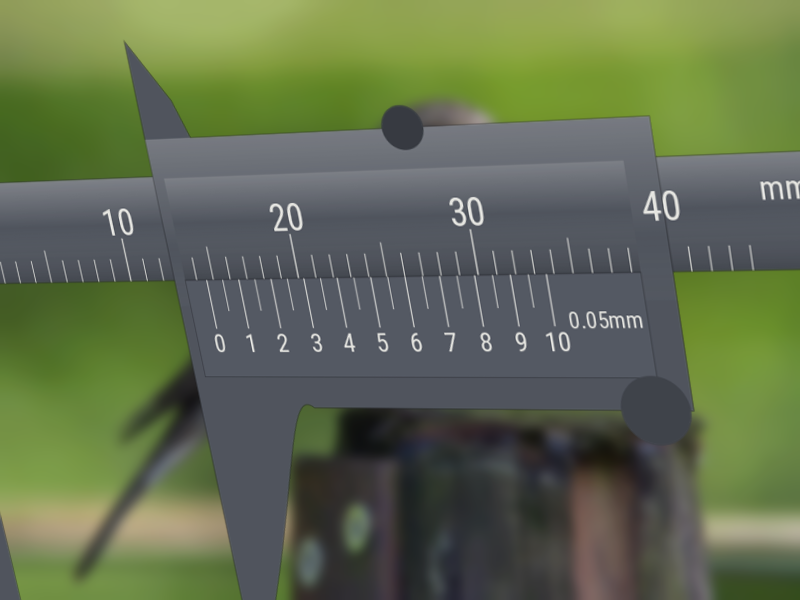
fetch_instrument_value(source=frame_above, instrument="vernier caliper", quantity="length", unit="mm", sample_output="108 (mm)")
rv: 14.6 (mm)
